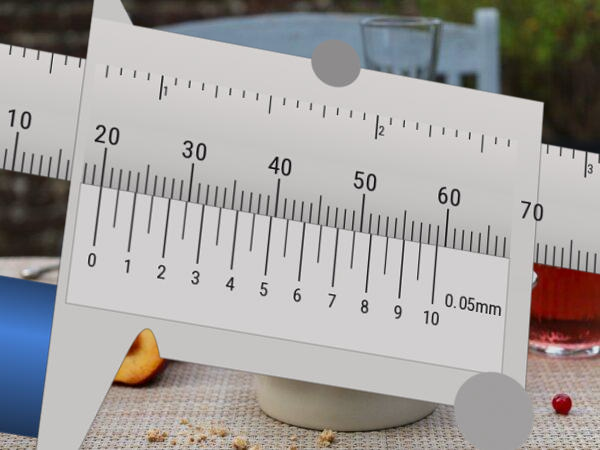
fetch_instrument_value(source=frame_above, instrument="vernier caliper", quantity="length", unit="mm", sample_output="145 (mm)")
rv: 20.0 (mm)
